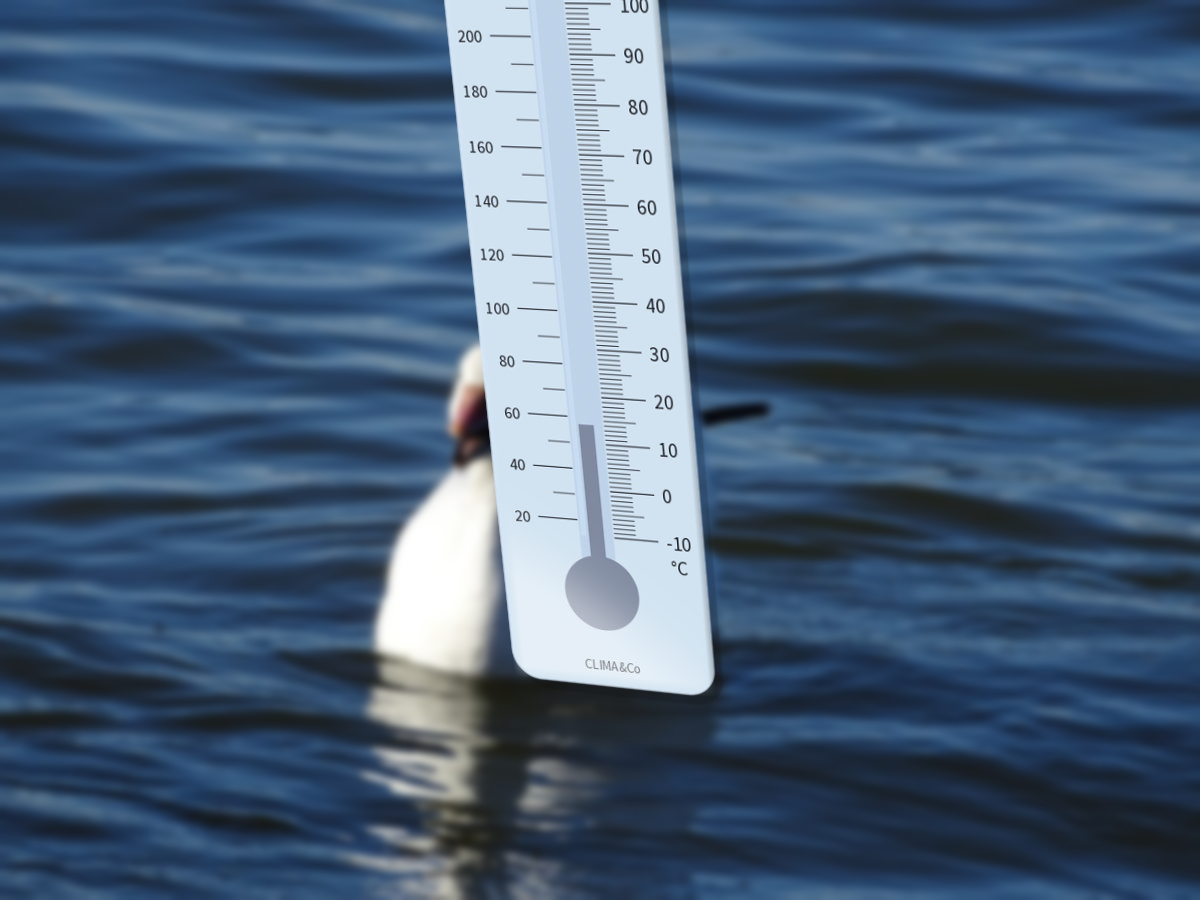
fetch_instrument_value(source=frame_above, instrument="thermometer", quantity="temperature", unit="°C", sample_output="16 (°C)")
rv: 14 (°C)
